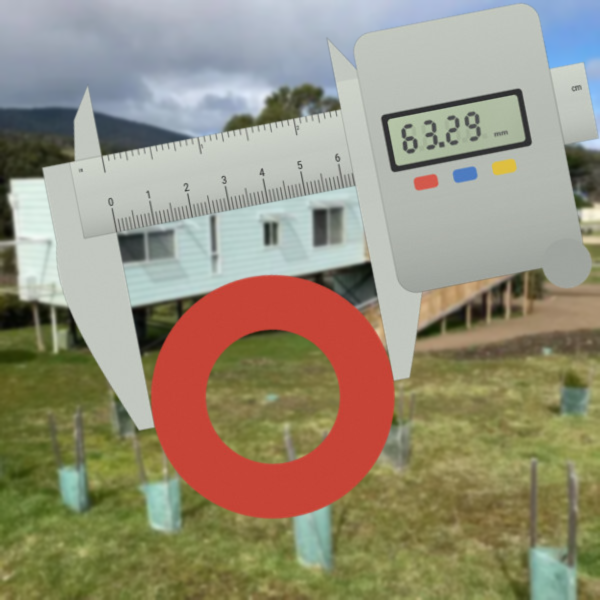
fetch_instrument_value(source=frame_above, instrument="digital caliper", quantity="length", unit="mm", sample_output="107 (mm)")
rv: 63.29 (mm)
